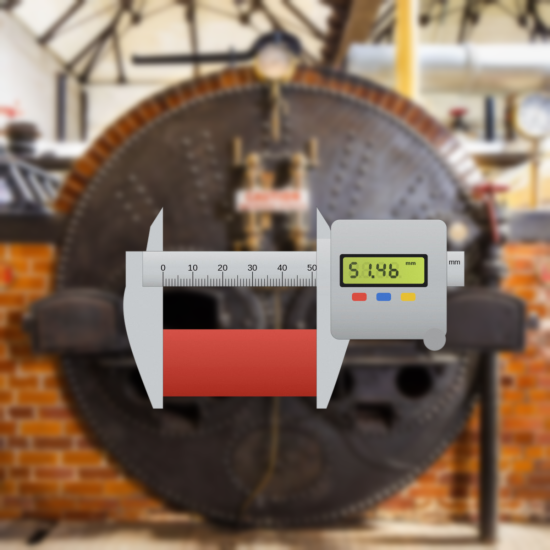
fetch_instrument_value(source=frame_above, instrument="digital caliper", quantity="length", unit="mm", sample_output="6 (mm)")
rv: 51.46 (mm)
